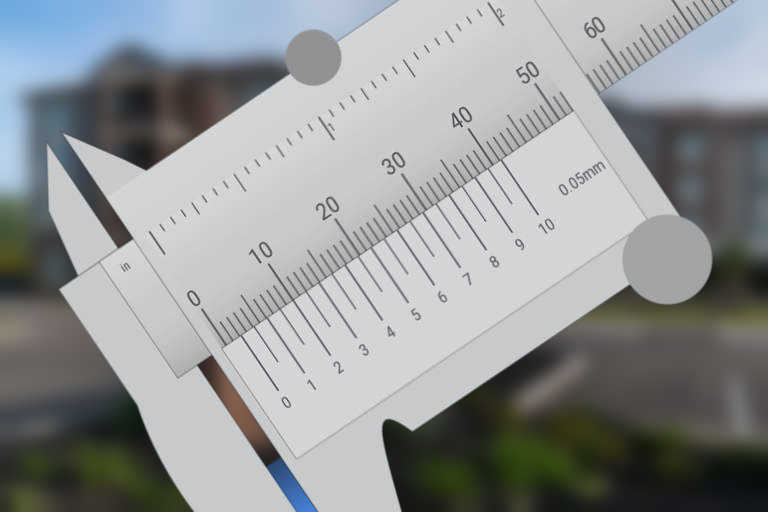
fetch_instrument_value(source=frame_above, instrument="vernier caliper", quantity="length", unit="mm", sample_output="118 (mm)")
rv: 2.2 (mm)
